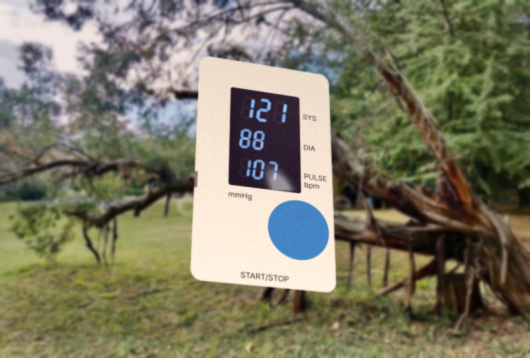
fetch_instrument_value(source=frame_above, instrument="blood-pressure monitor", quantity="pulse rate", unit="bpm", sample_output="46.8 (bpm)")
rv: 107 (bpm)
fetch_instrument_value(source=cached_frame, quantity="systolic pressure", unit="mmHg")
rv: 121 (mmHg)
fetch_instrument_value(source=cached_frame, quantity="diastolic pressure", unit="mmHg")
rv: 88 (mmHg)
